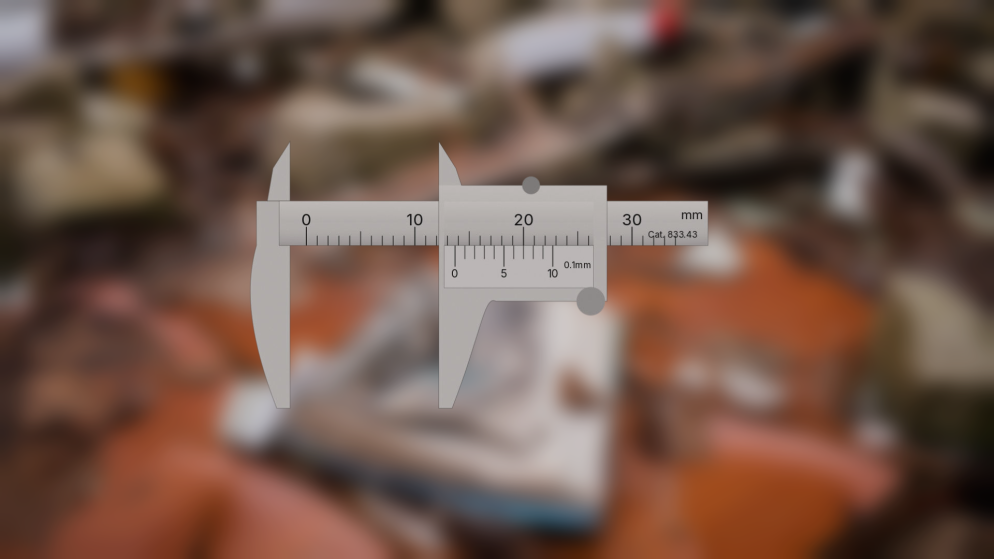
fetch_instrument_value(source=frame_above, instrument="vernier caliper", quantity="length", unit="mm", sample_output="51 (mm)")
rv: 13.7 (mm)
